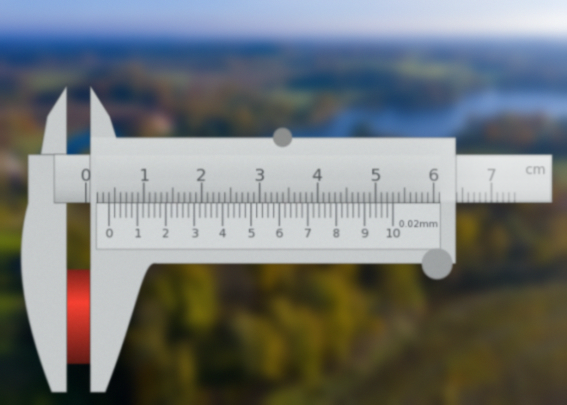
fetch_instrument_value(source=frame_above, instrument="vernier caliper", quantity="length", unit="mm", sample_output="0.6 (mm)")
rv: 4.0 (mm)
